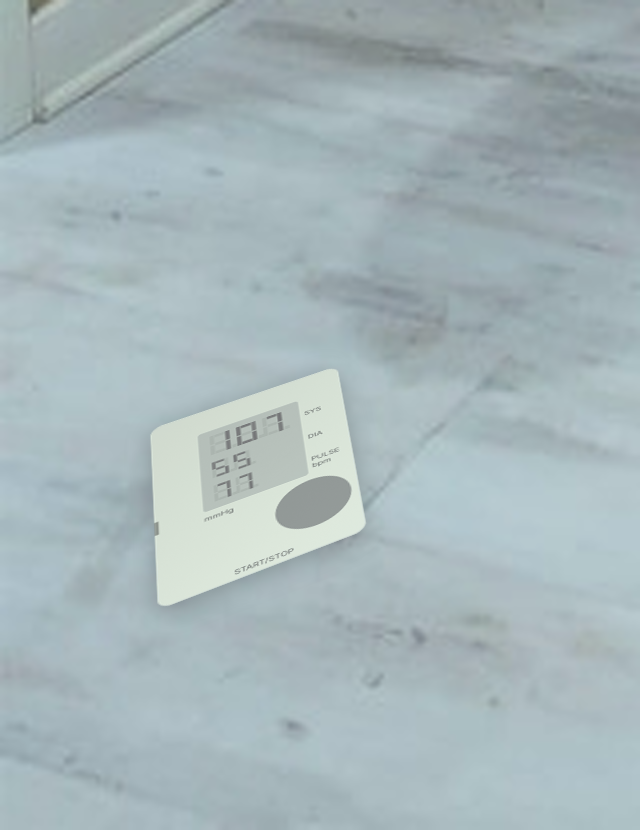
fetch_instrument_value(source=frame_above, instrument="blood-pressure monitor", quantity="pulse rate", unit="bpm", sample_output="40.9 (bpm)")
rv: 77 (bpm)
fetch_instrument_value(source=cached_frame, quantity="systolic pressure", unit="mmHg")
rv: 107 (mmHg)
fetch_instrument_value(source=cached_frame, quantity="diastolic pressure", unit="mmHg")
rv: 55 (mmHg)
